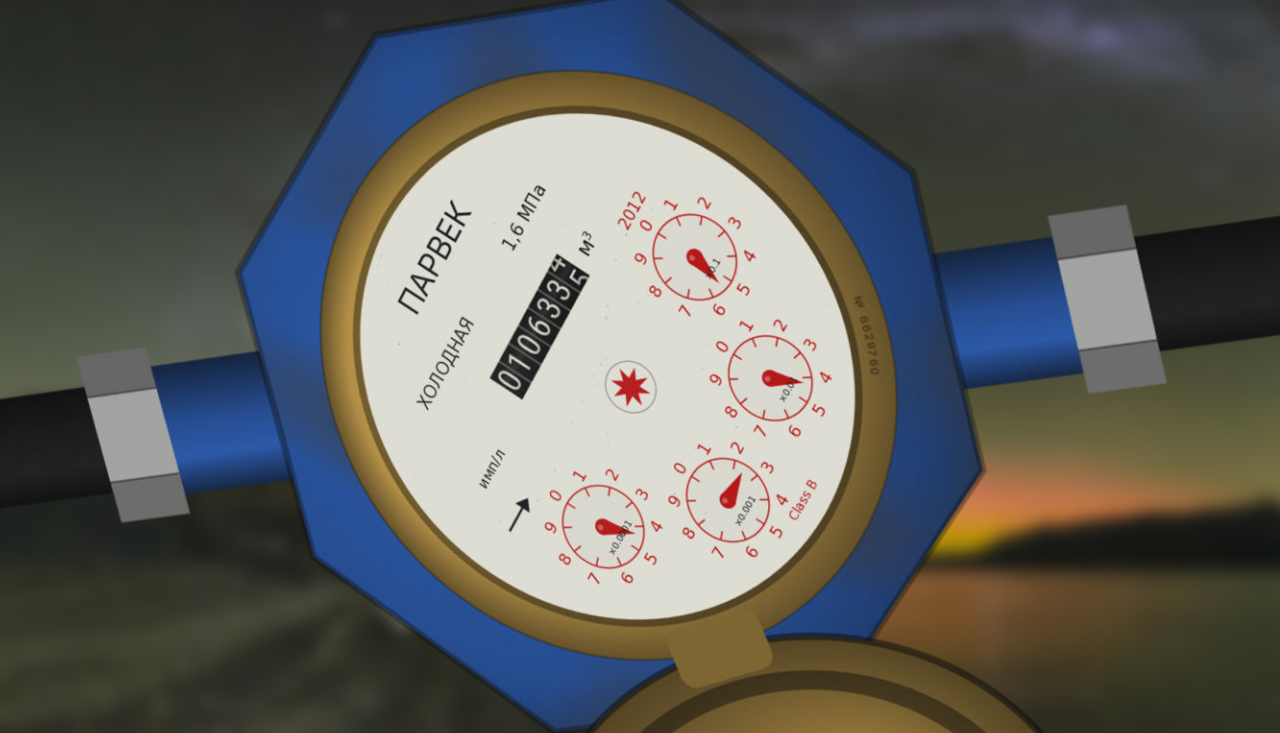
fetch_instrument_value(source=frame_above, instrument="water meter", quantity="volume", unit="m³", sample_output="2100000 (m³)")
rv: 106334.5424 (m³)
